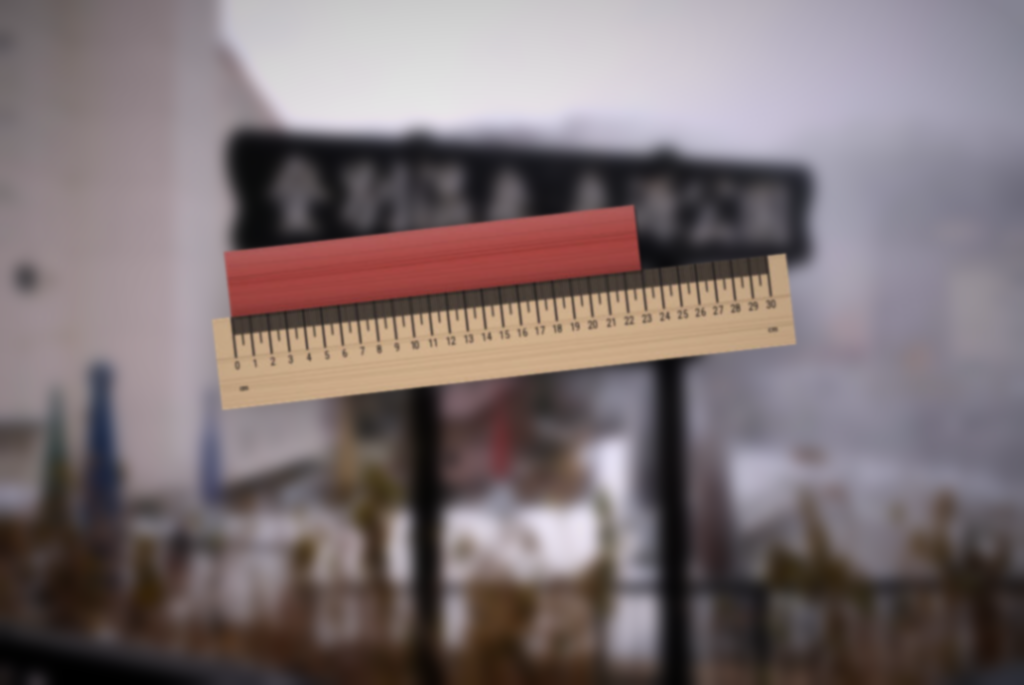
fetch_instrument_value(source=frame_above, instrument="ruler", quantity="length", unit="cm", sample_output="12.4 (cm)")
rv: 23 (cm)
